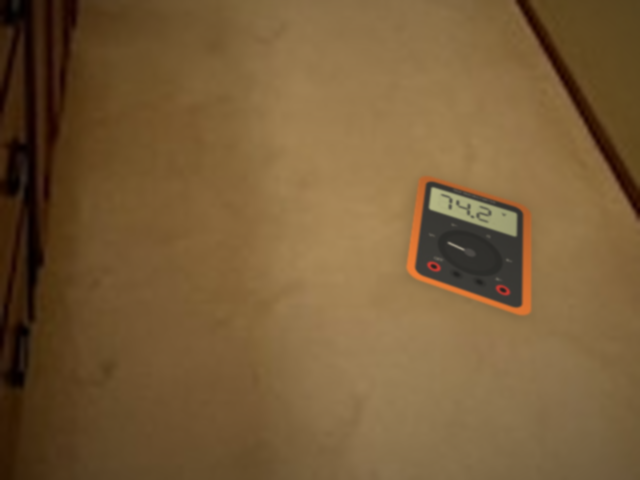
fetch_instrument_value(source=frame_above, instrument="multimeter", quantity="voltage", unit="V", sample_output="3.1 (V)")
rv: 74.2 (V)
